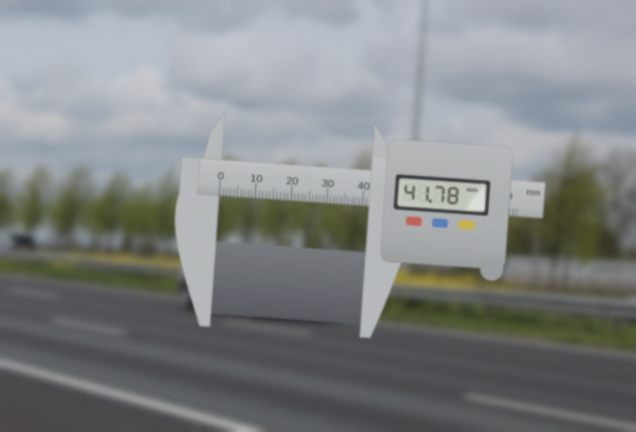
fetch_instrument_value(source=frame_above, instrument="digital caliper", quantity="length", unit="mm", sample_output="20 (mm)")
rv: 41.78 (mm)
